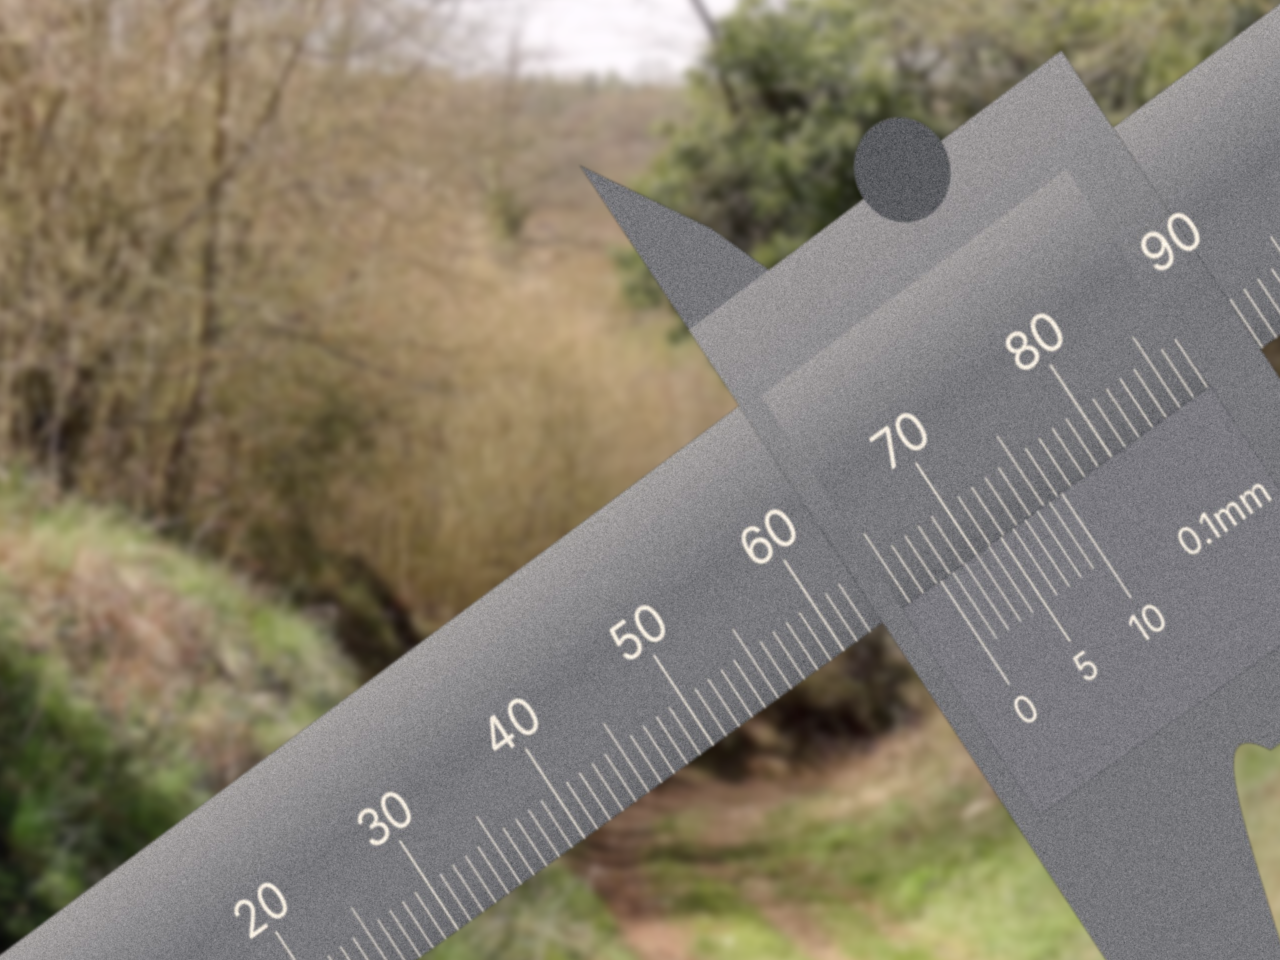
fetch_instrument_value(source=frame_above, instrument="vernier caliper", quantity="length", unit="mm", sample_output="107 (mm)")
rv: 67.3 (mm)
